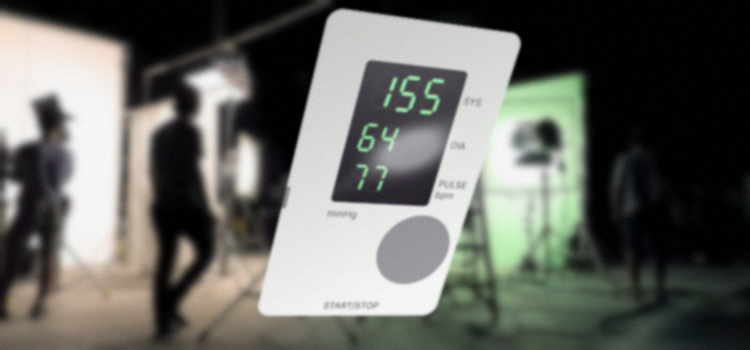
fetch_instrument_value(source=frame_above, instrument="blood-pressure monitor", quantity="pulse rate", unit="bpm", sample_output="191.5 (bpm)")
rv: 77 (bpm)
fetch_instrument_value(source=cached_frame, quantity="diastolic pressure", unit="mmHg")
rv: 64 (mmHg)
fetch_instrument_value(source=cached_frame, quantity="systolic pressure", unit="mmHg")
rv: 155 (mmHg)
